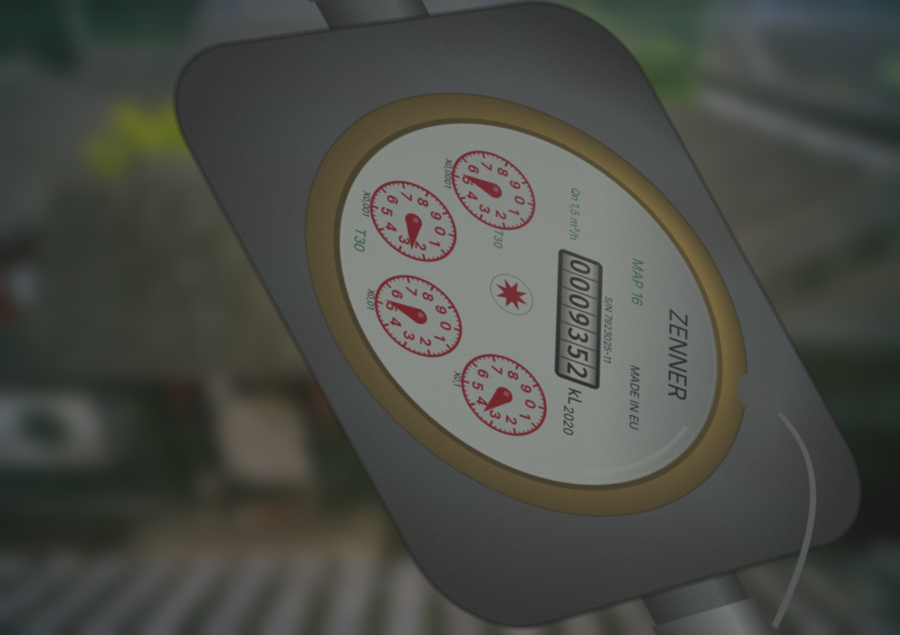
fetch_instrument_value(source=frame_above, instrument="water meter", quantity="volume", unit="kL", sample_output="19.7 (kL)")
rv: 9352.3525 (kL)
